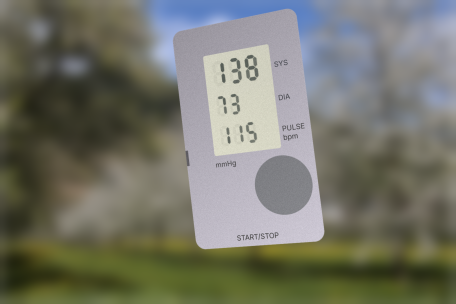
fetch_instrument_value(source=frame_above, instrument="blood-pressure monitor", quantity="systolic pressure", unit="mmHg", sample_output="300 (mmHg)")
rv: 138 (mmHg)
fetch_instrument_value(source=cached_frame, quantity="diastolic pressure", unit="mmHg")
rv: 73 (mmHg)
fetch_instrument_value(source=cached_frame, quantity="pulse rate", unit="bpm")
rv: 115 (bpm)
